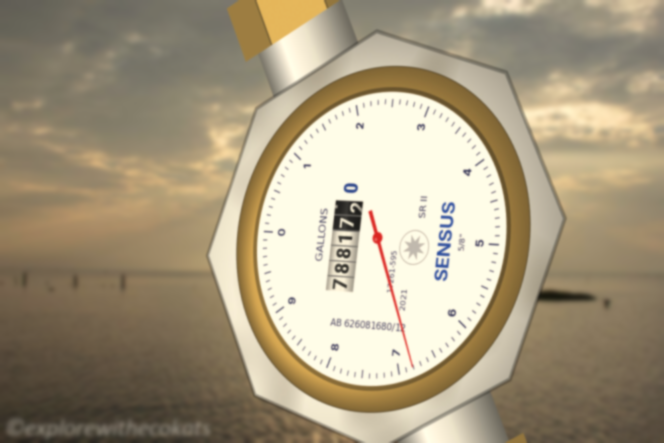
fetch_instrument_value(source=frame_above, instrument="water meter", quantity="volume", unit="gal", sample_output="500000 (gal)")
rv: 7881716.8 (gal)
